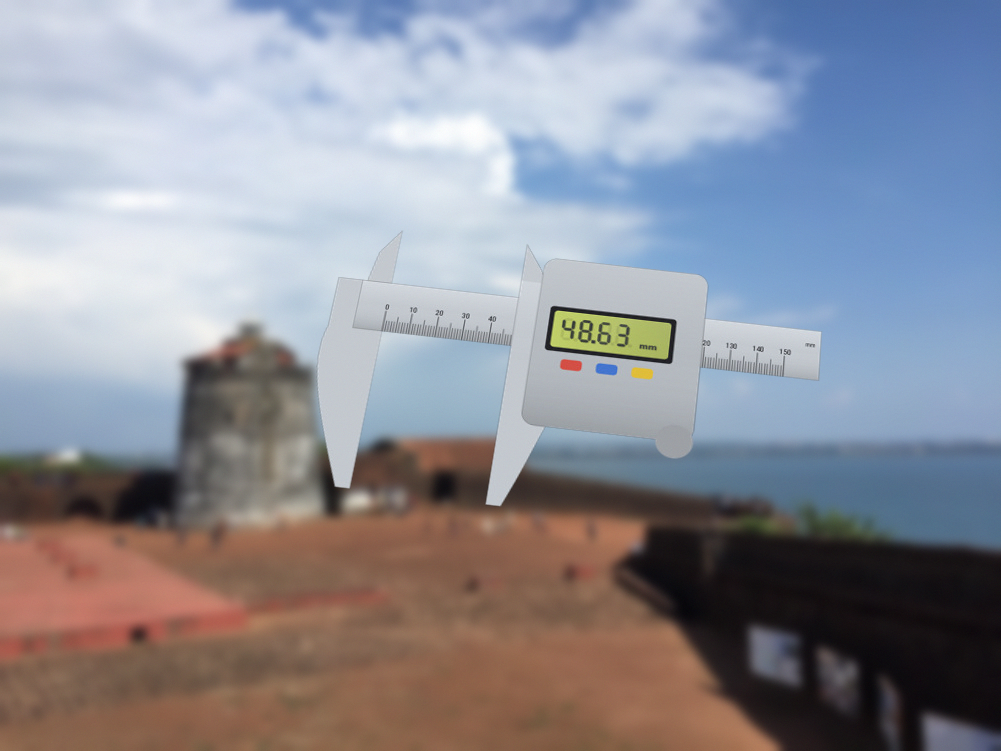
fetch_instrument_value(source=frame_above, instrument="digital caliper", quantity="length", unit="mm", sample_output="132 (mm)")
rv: 48.63 (mm)
